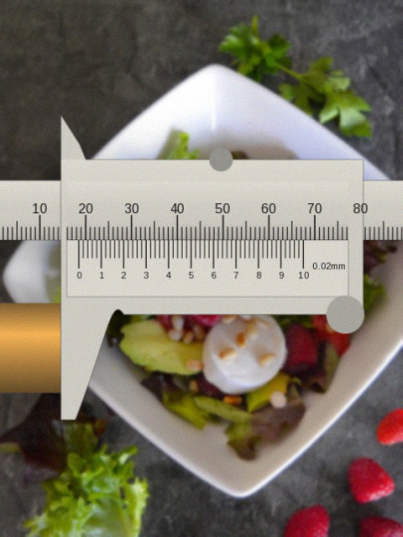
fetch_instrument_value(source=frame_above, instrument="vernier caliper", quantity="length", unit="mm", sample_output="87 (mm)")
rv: 18.5 (mm)
